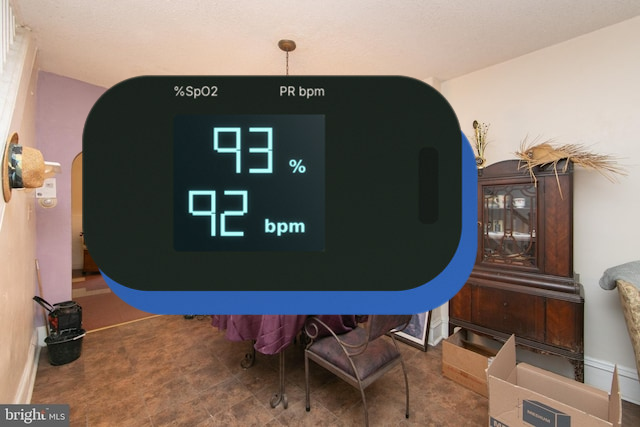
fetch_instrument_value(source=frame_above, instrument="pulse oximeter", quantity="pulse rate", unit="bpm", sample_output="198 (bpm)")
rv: 92 (bpm)
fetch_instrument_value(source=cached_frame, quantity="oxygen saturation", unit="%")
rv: 93 (%)
